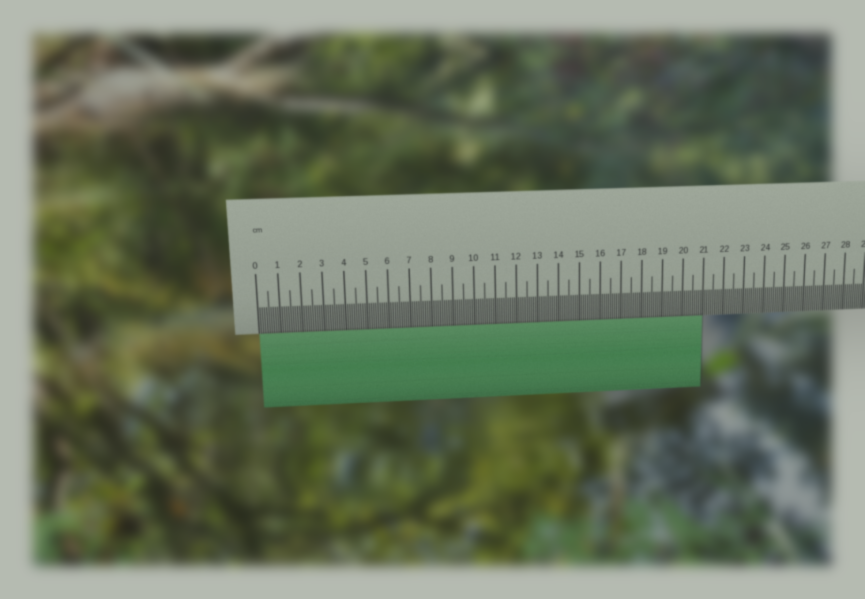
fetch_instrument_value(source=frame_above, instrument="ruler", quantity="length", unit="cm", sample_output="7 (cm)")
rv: 21 (cm)
